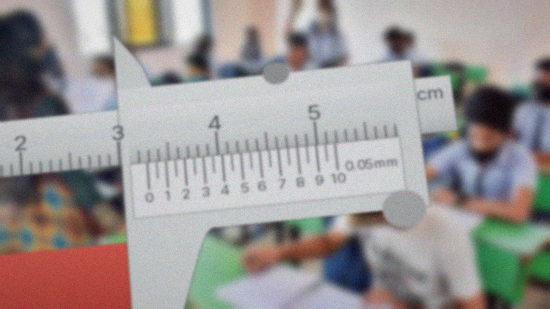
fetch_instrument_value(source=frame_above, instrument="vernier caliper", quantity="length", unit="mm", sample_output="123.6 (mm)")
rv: 32.8 (mm)
